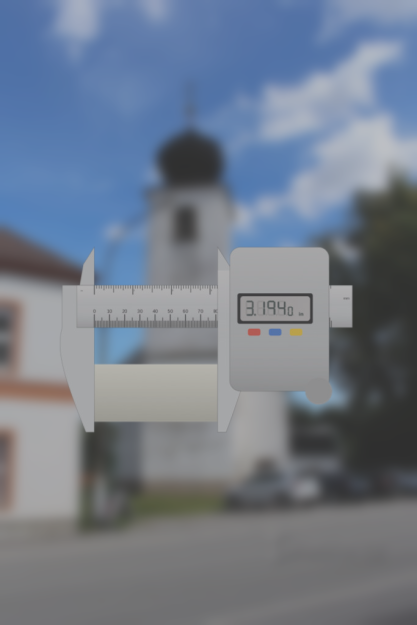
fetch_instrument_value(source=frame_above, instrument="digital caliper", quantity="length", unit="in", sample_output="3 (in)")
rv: 3.1940 (in)
